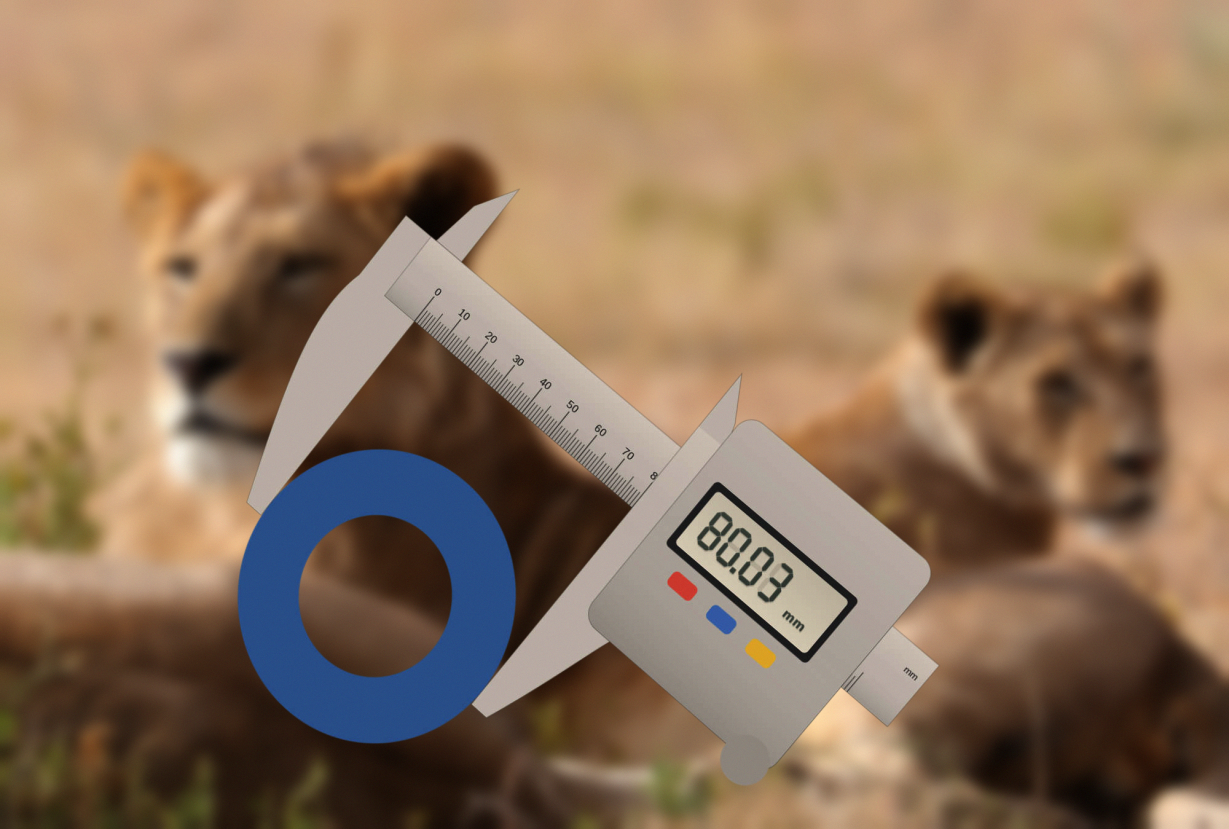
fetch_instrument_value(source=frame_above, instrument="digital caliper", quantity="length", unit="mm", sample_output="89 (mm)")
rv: 80.03 (mm)
